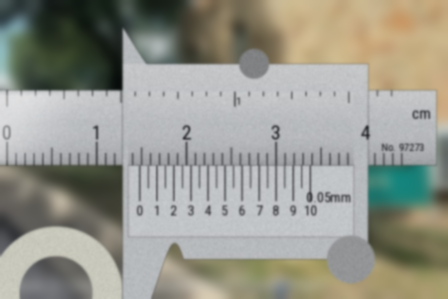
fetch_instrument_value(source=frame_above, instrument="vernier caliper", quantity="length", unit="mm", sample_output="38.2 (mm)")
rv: 14.8 (mm)
